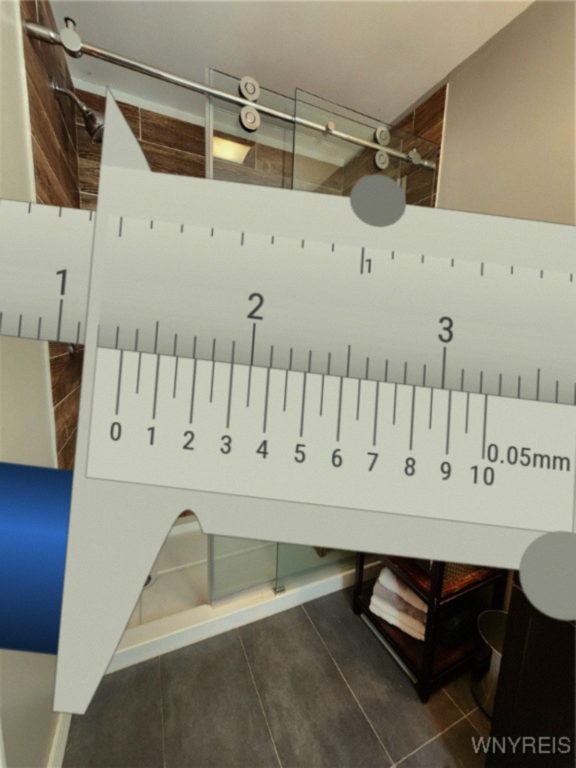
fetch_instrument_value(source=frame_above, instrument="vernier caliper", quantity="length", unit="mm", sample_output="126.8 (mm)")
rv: 13.3 (mm)
